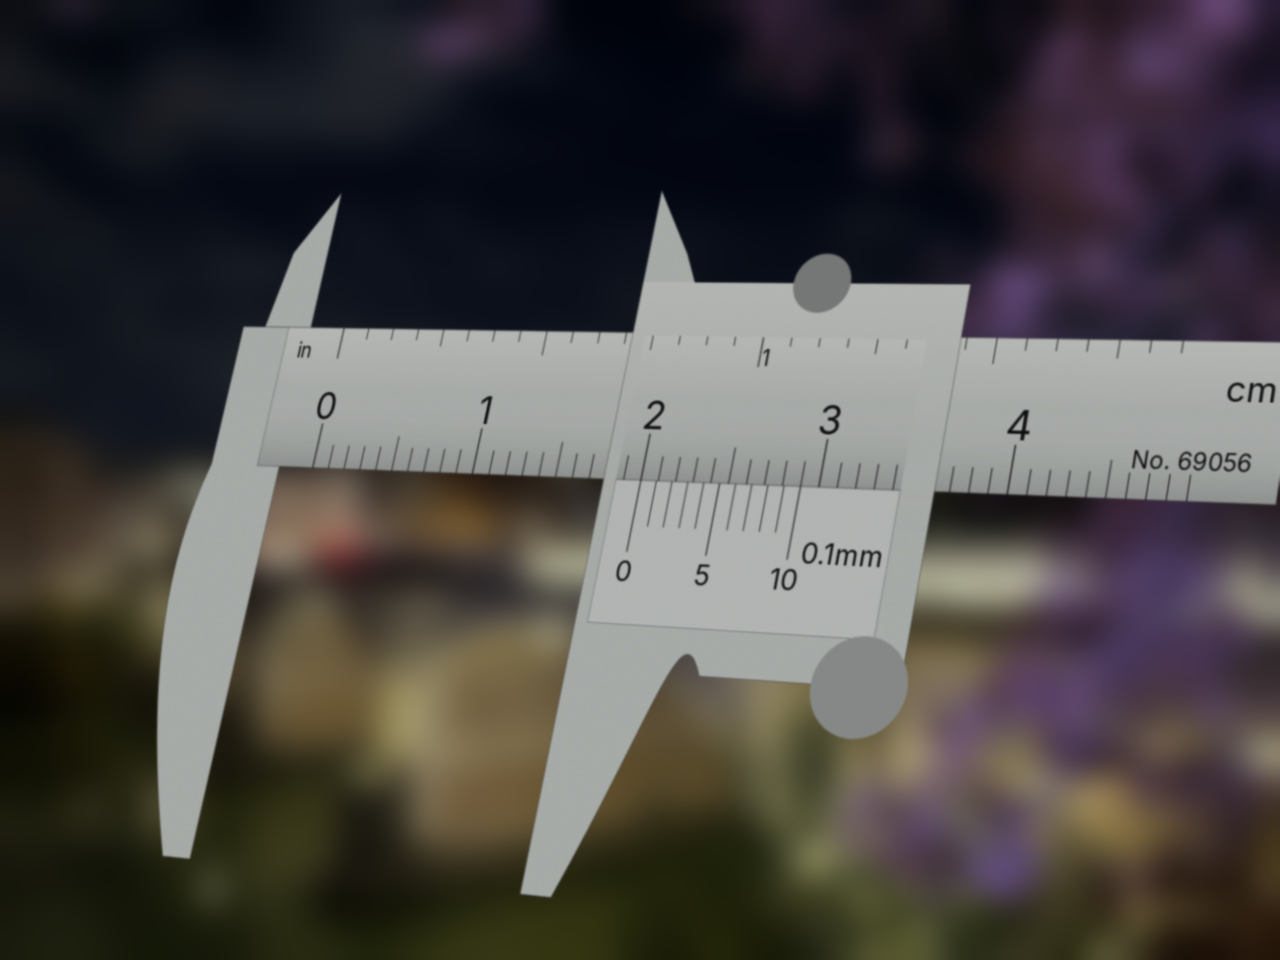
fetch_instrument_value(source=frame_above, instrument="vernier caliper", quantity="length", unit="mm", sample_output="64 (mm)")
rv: 20.0 (mm)
